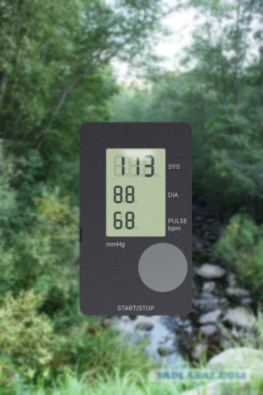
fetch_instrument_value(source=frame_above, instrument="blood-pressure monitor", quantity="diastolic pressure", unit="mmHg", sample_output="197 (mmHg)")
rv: 88 (mmHg)
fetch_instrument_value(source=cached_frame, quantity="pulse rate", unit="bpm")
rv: 68 (bpm)
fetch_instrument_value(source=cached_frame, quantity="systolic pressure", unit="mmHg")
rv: 113 (mmHg)
